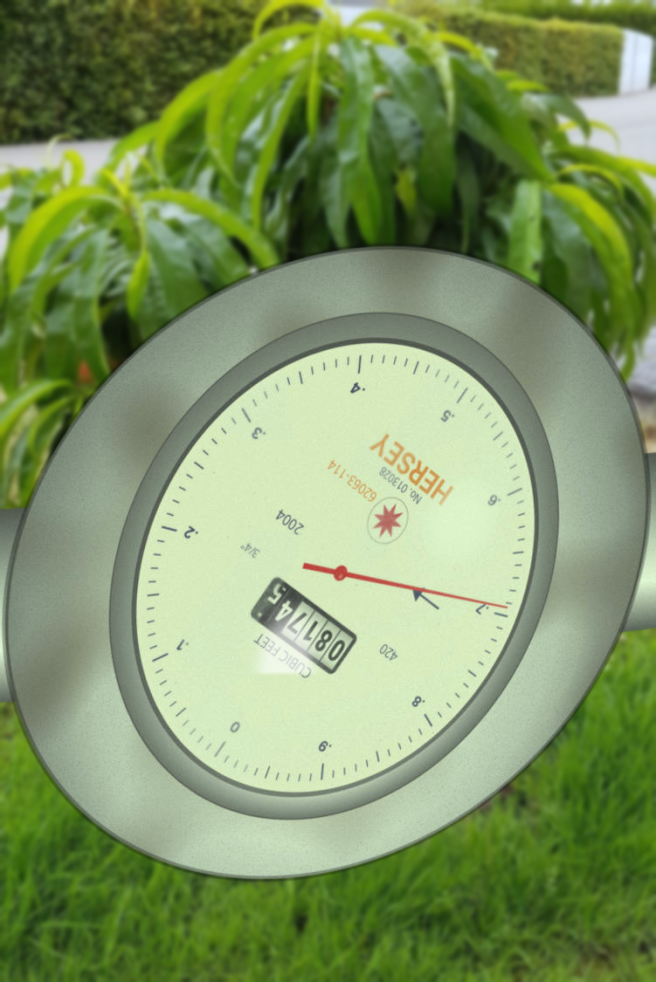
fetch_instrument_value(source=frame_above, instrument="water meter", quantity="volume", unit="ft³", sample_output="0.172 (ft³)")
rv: 81744.69 (ft³)
